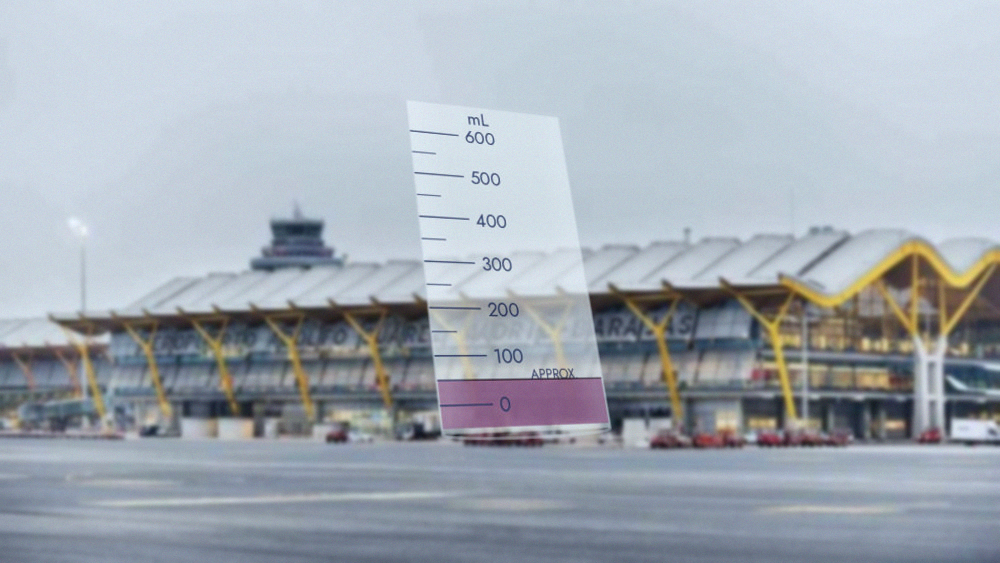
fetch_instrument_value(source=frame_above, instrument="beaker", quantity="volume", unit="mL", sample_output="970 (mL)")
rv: 50 (mL)
